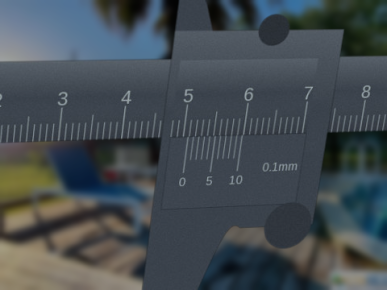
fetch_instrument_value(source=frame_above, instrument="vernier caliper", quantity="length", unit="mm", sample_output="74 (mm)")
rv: 50.8 (mm)
